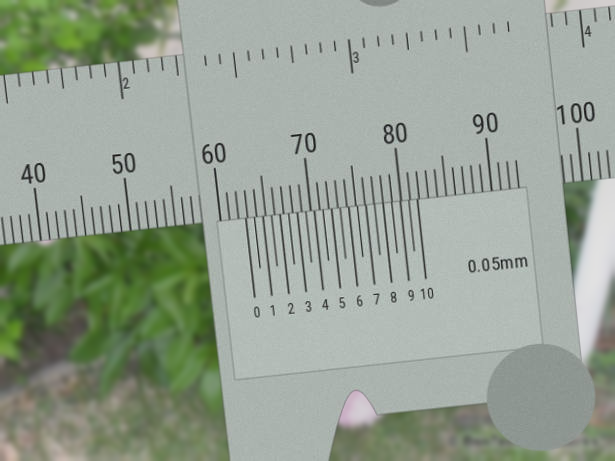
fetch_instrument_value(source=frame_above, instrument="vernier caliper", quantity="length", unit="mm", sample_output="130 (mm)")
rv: 62.8 (mm)
